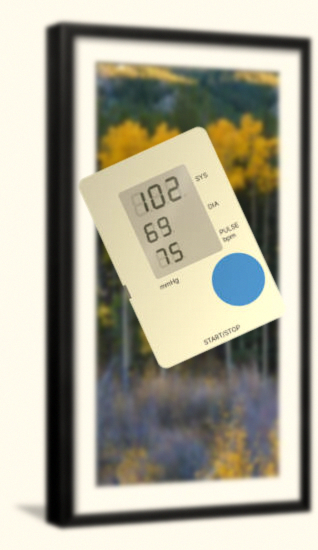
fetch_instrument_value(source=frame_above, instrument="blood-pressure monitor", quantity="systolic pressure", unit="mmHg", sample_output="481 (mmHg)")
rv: 102 (mmHg)
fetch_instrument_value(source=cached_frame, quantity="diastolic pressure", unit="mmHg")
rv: 69 (mmHg)
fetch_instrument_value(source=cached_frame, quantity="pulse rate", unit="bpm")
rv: 75 (bpm)
